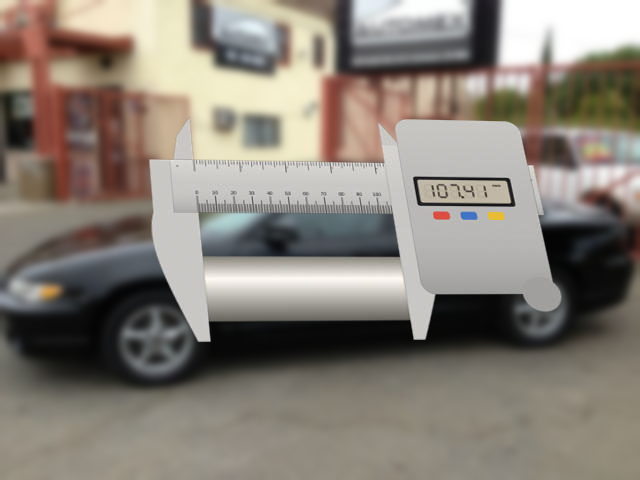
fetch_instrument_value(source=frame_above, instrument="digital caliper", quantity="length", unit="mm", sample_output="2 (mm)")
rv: 107.41 (mm)
